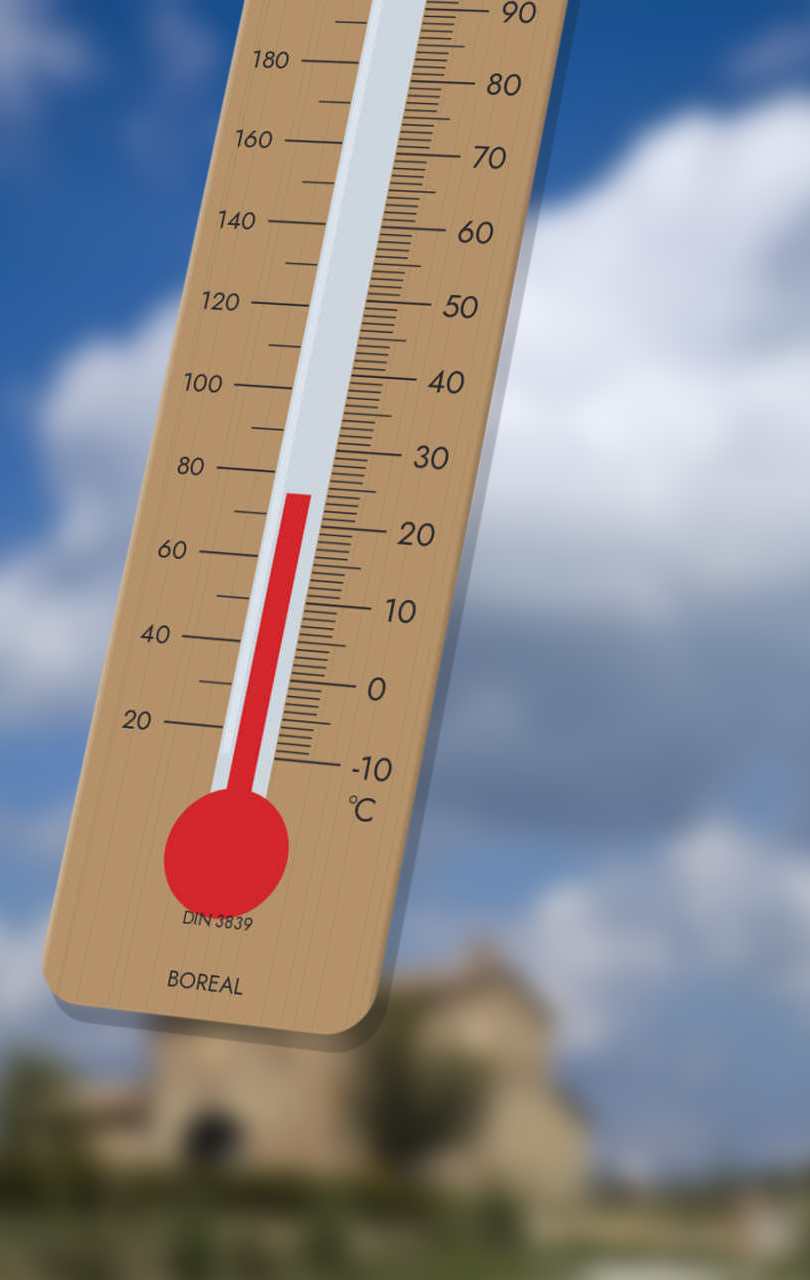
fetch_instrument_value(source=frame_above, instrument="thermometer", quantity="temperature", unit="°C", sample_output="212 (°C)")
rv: 24 (°C)
